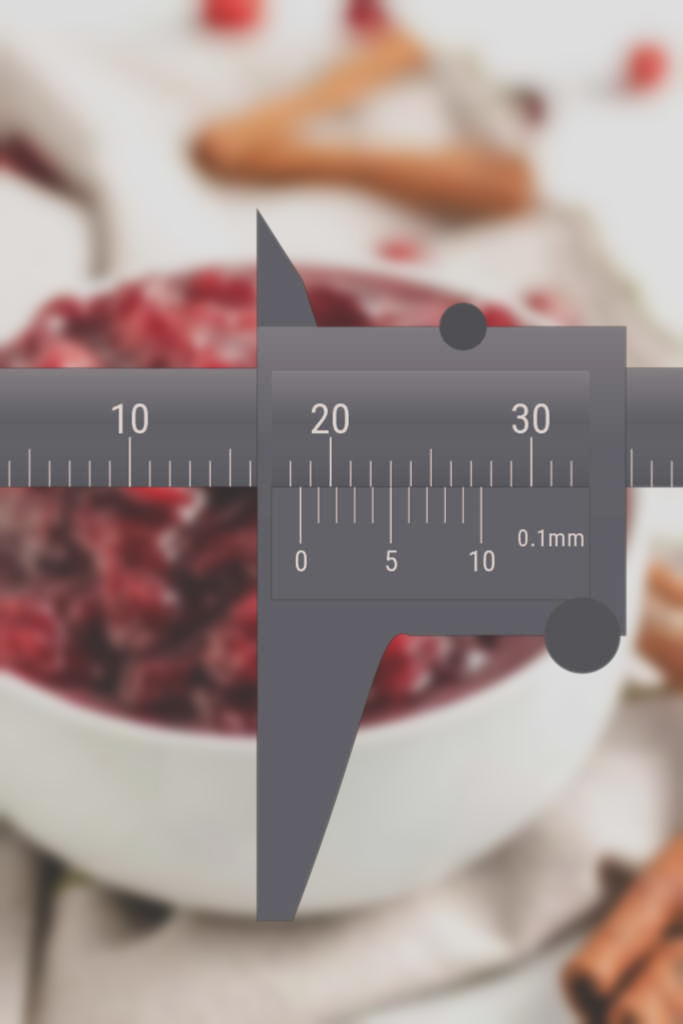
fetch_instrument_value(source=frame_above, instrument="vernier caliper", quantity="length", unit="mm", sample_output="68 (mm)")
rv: 18.5 (mm)
